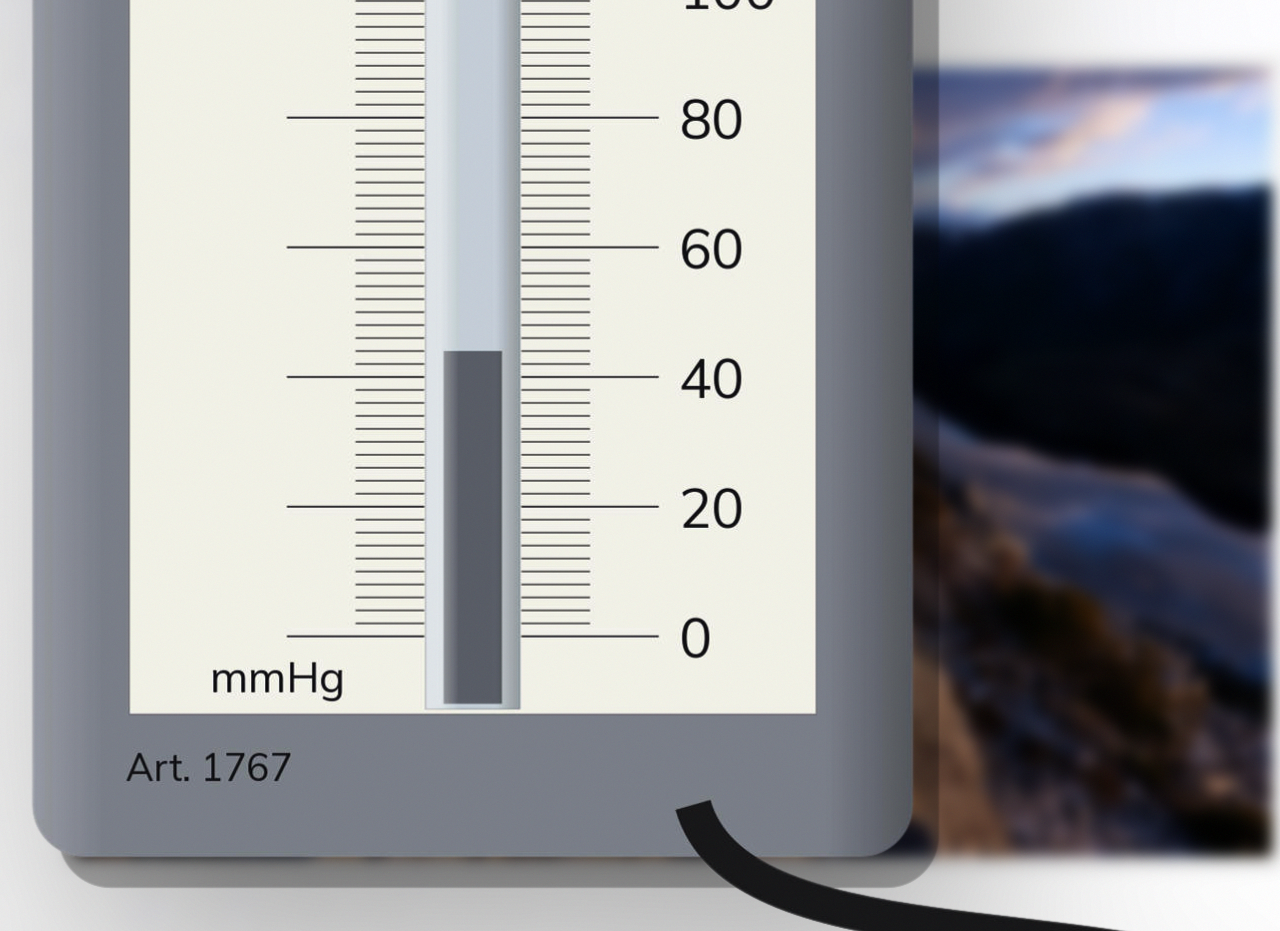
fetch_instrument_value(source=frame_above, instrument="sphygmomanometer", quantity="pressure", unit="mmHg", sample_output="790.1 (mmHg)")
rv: 44 (mmHg)
